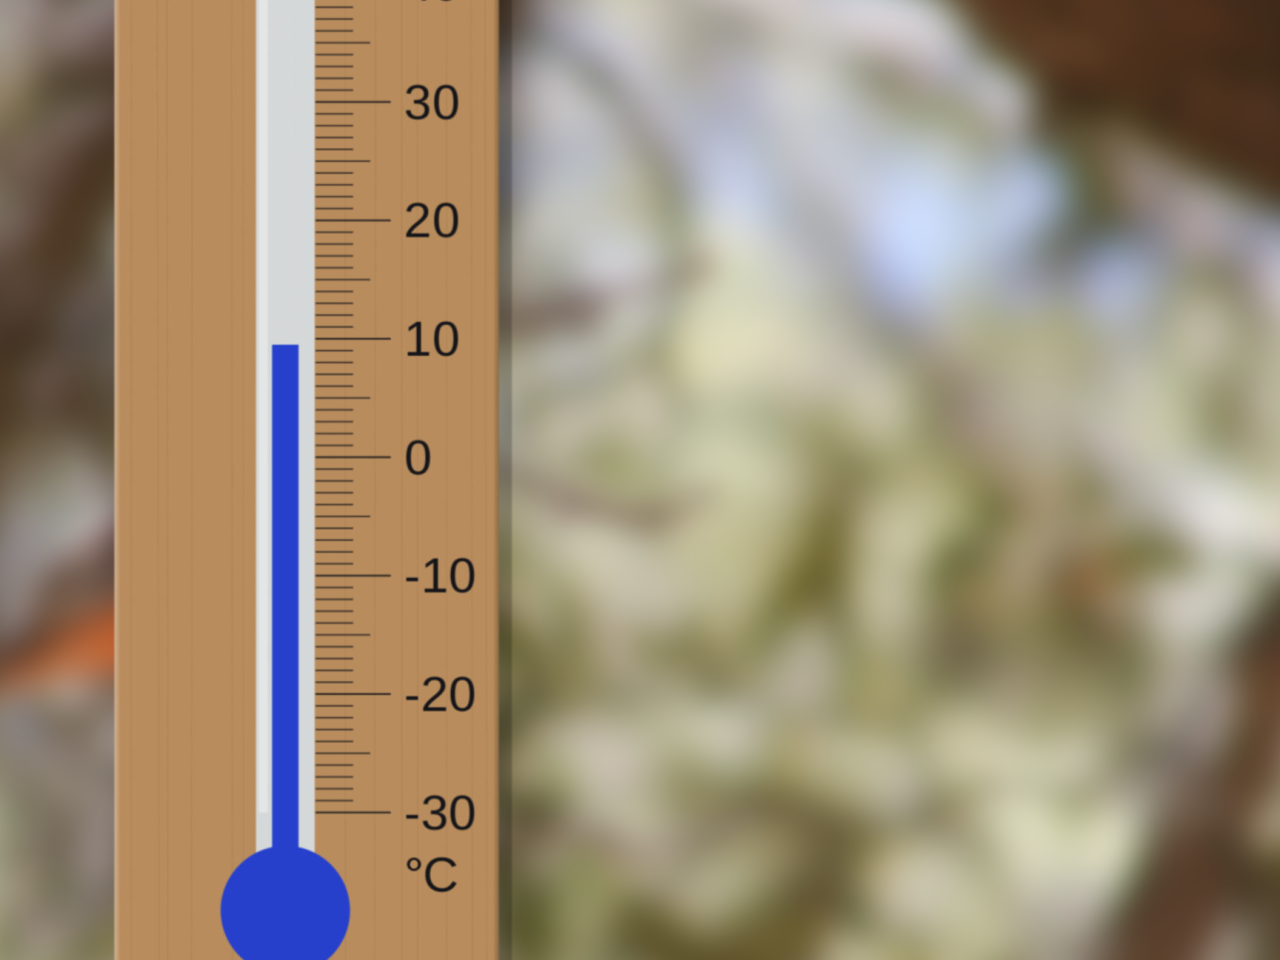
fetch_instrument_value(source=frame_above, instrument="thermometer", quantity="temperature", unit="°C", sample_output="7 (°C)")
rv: 9.5 (°C)
